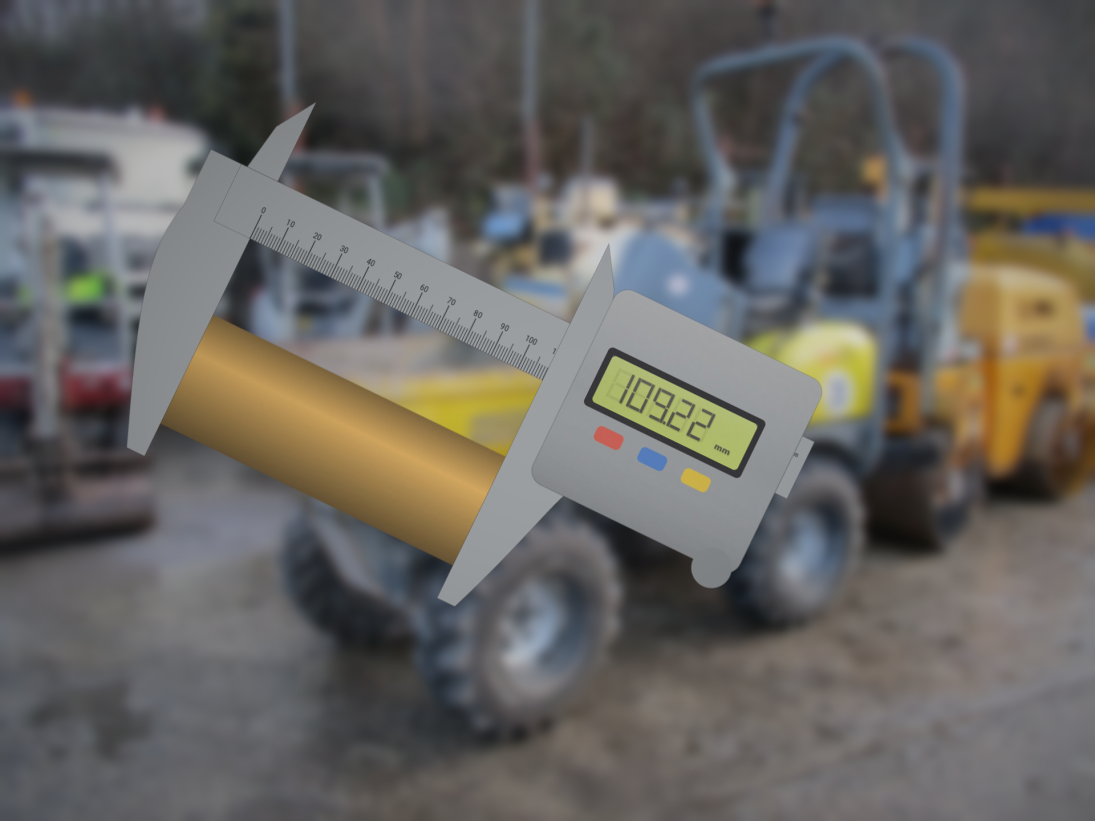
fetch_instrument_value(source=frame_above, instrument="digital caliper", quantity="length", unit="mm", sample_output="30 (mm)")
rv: 109.22 (mm)
